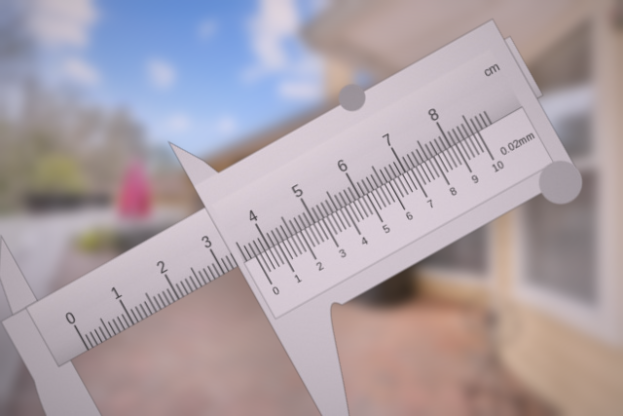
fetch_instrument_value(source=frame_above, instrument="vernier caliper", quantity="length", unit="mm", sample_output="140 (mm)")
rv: 37.0 (mm)
